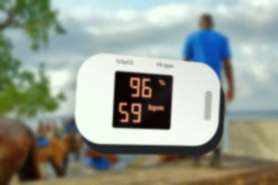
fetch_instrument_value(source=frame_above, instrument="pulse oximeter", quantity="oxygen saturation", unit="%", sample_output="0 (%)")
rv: 96 (%)
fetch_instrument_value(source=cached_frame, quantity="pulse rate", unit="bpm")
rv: 59 (bpm)
